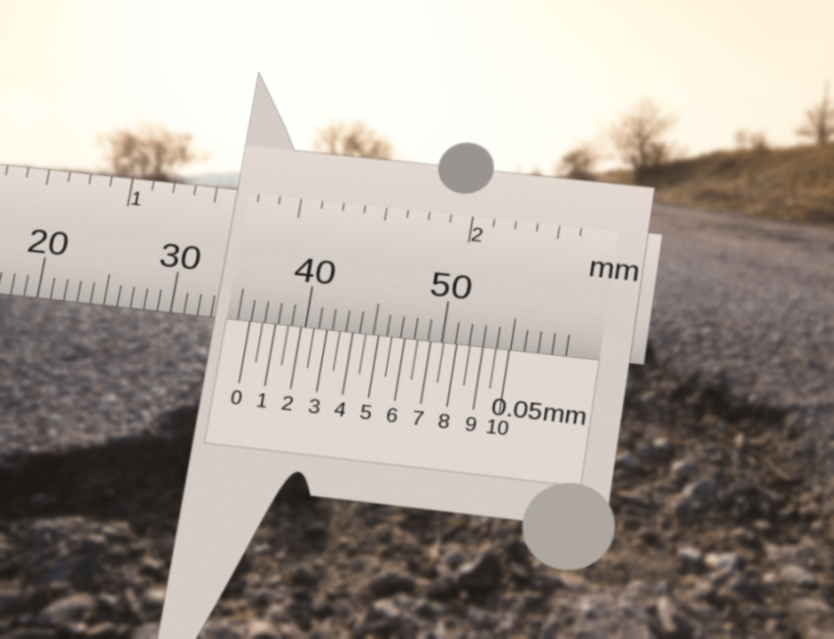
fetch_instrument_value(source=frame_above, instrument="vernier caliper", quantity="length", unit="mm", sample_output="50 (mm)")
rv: 35.9 (mm)
